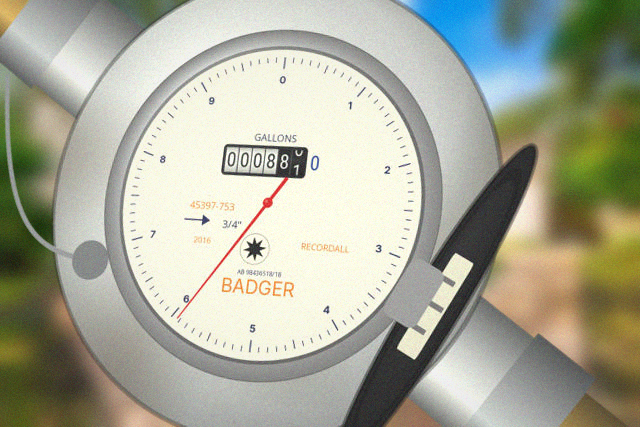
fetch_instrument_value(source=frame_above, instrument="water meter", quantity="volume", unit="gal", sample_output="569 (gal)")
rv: 8805.9 (gal)
